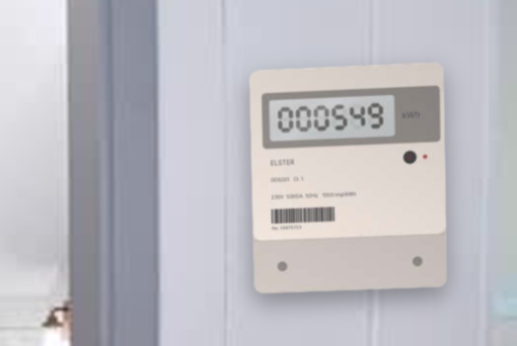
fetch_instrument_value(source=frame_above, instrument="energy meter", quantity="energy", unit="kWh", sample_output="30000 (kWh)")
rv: 549 (kWh)
